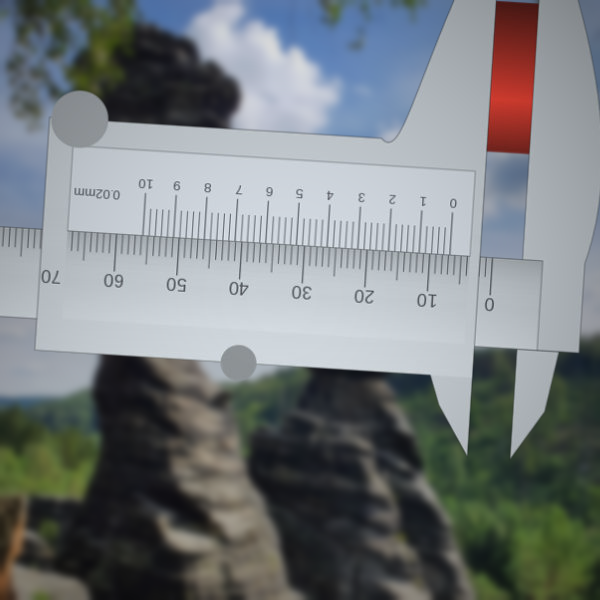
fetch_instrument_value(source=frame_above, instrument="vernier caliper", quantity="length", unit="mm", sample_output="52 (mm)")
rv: 6.8 (mm)
